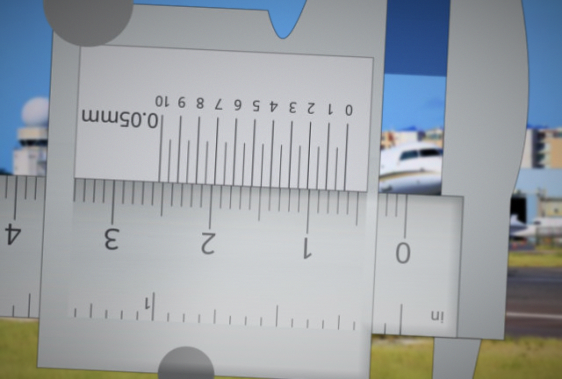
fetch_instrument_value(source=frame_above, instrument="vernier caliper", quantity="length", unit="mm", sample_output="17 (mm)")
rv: 6.4 (mm)
